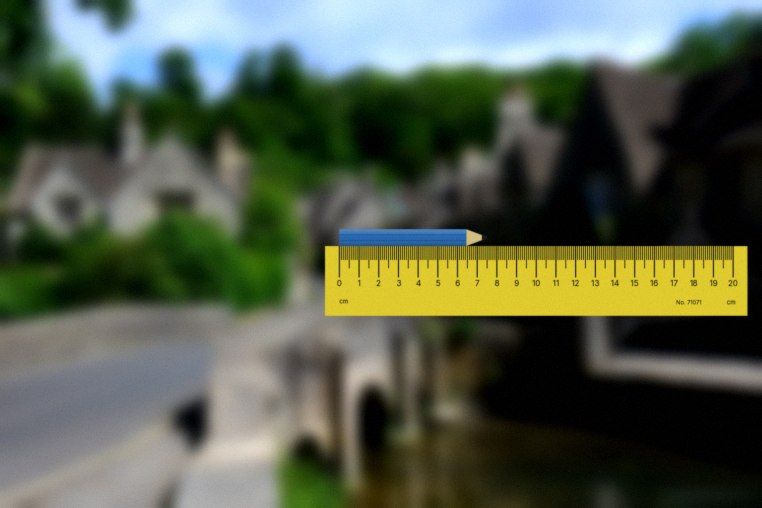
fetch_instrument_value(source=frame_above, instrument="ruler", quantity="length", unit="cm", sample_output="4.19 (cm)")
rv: 7.5 (cm)
